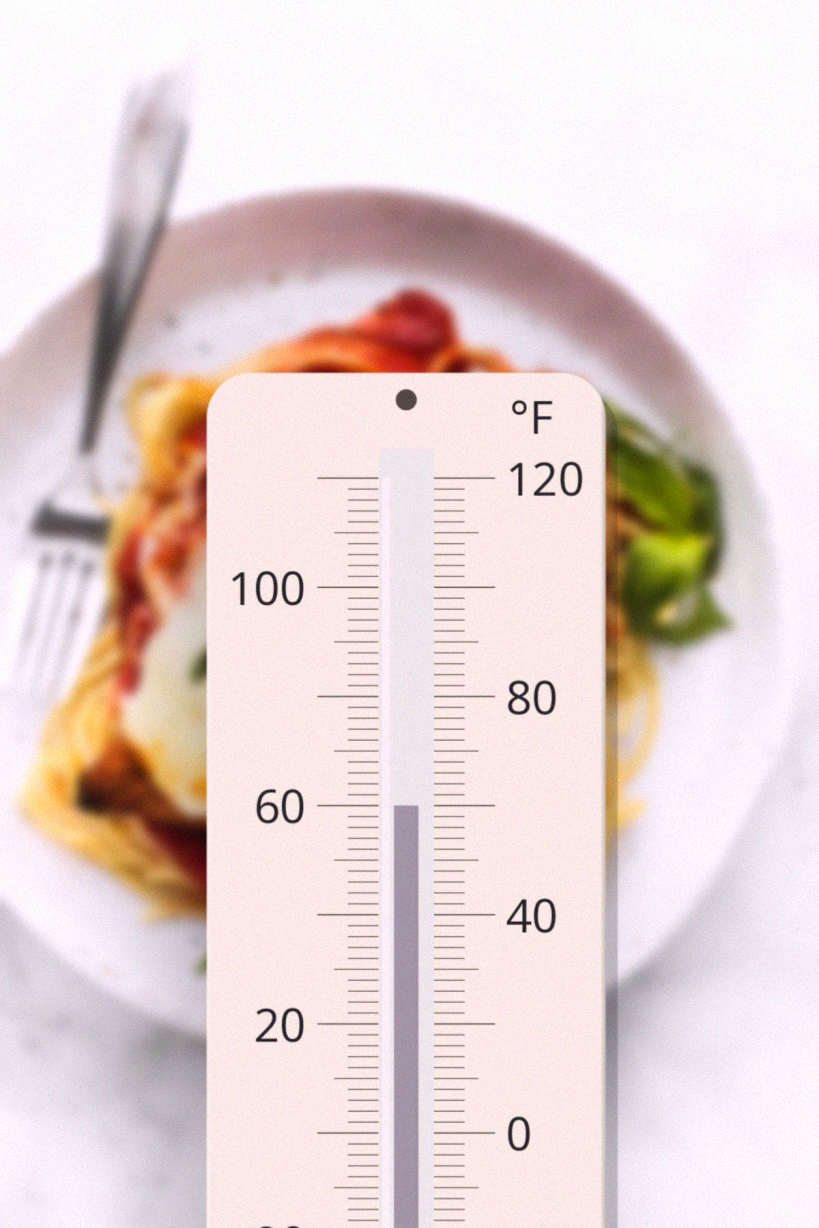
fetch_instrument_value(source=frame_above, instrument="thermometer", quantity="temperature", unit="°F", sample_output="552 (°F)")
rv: 60 (°F)
